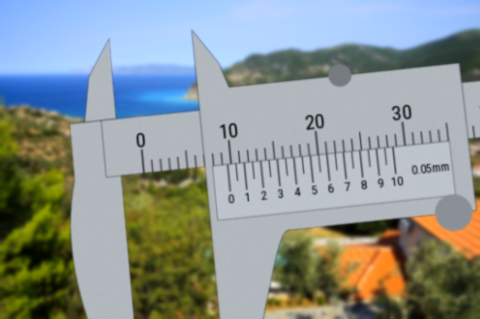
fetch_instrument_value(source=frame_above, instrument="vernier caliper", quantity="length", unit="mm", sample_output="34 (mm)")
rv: 9.6 (mm)
